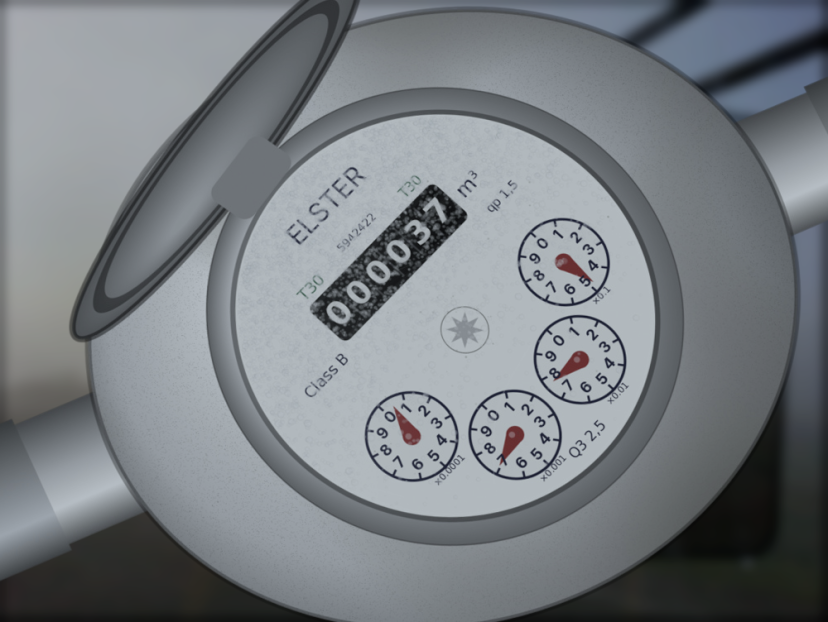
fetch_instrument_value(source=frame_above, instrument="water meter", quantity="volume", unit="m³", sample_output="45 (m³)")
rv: 37.4770 (m³)
